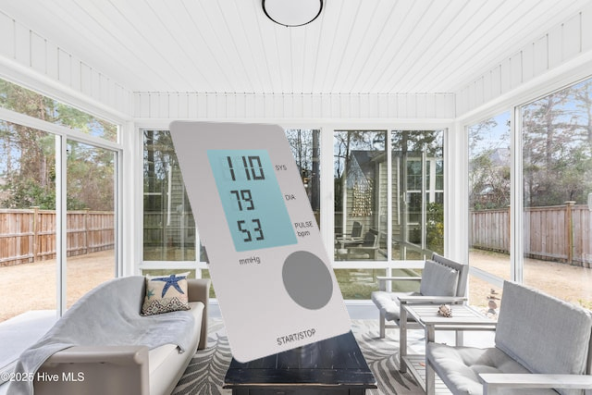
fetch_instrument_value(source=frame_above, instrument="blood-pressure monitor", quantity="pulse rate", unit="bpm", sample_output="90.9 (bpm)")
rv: 53 (bpm)
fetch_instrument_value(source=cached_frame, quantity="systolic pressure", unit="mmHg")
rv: 110 (mmHg)
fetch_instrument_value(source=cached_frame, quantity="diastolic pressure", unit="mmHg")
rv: 79 (mmHg)
